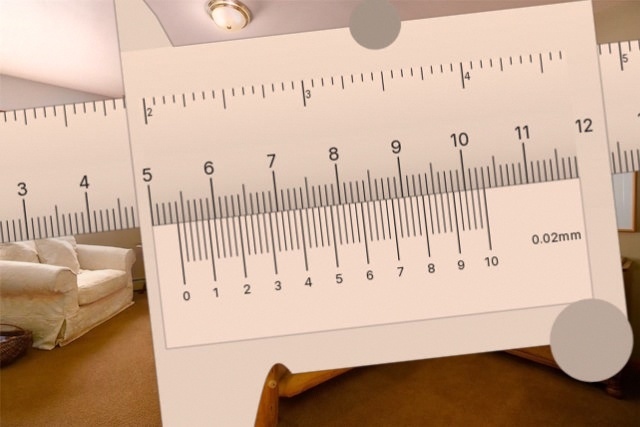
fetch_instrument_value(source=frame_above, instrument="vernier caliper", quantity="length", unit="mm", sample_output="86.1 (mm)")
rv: 54.0 (mm)
